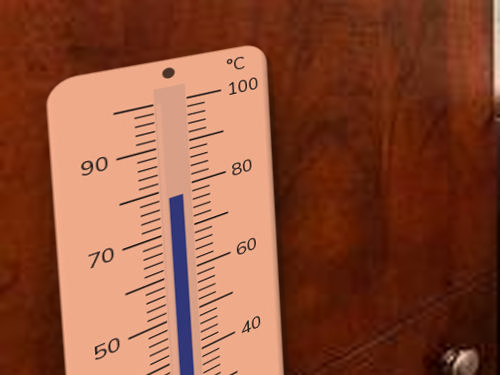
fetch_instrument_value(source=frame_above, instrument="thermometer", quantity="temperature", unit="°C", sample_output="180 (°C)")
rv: 78 (°C)
